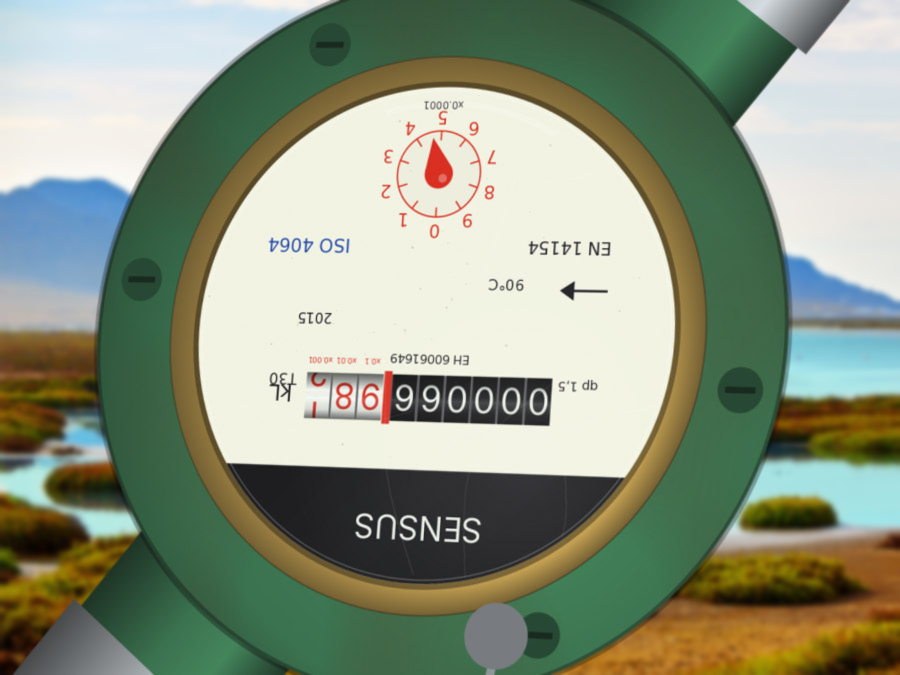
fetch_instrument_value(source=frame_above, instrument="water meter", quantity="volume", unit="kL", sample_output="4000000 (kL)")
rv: 66.9814 (kL)
